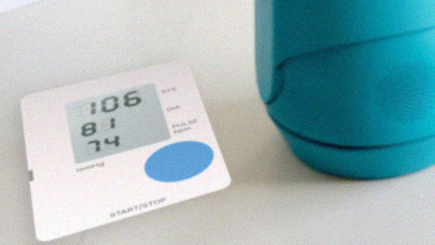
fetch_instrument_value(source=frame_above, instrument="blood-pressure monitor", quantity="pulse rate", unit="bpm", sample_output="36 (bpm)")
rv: 74 (bpm)
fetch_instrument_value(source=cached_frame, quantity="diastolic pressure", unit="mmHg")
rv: 81 (mmHg)
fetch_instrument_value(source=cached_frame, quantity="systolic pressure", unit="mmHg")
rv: 106 (mmHg)
